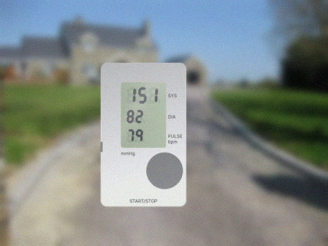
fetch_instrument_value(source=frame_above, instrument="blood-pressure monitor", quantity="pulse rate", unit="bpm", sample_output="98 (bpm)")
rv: 79 (bpm)
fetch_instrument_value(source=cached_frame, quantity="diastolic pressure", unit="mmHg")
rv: 82 (mmHg)
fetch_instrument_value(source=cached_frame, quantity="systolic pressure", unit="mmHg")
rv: 151 (mmHg)
